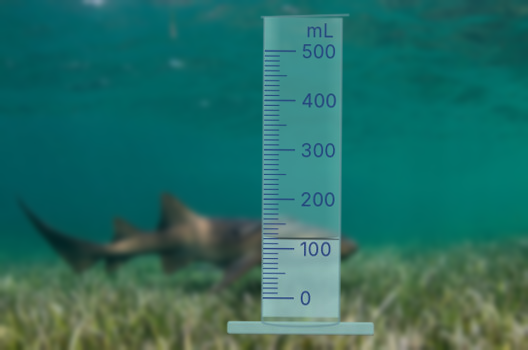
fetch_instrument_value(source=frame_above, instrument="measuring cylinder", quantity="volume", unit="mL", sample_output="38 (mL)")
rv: 120 (mL)
